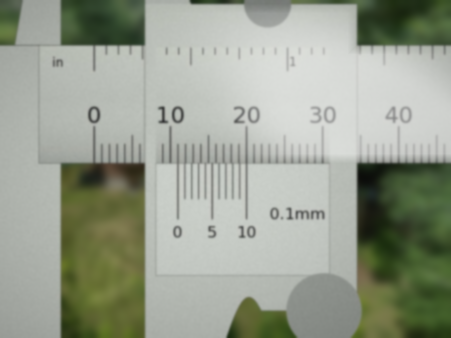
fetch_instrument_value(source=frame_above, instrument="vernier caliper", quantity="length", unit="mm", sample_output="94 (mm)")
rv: 11.0 (mm)
